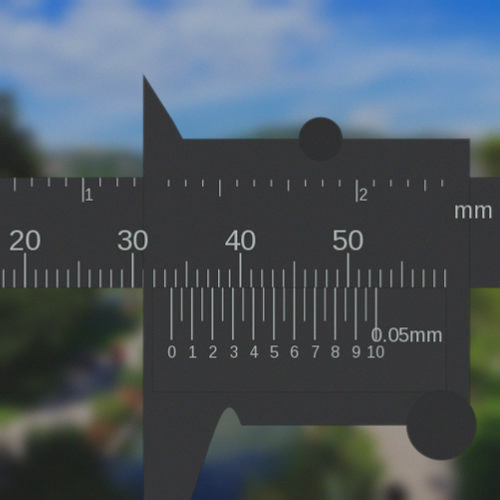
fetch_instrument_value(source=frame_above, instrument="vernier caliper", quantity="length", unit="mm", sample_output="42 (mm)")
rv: 33.6 (mm)
